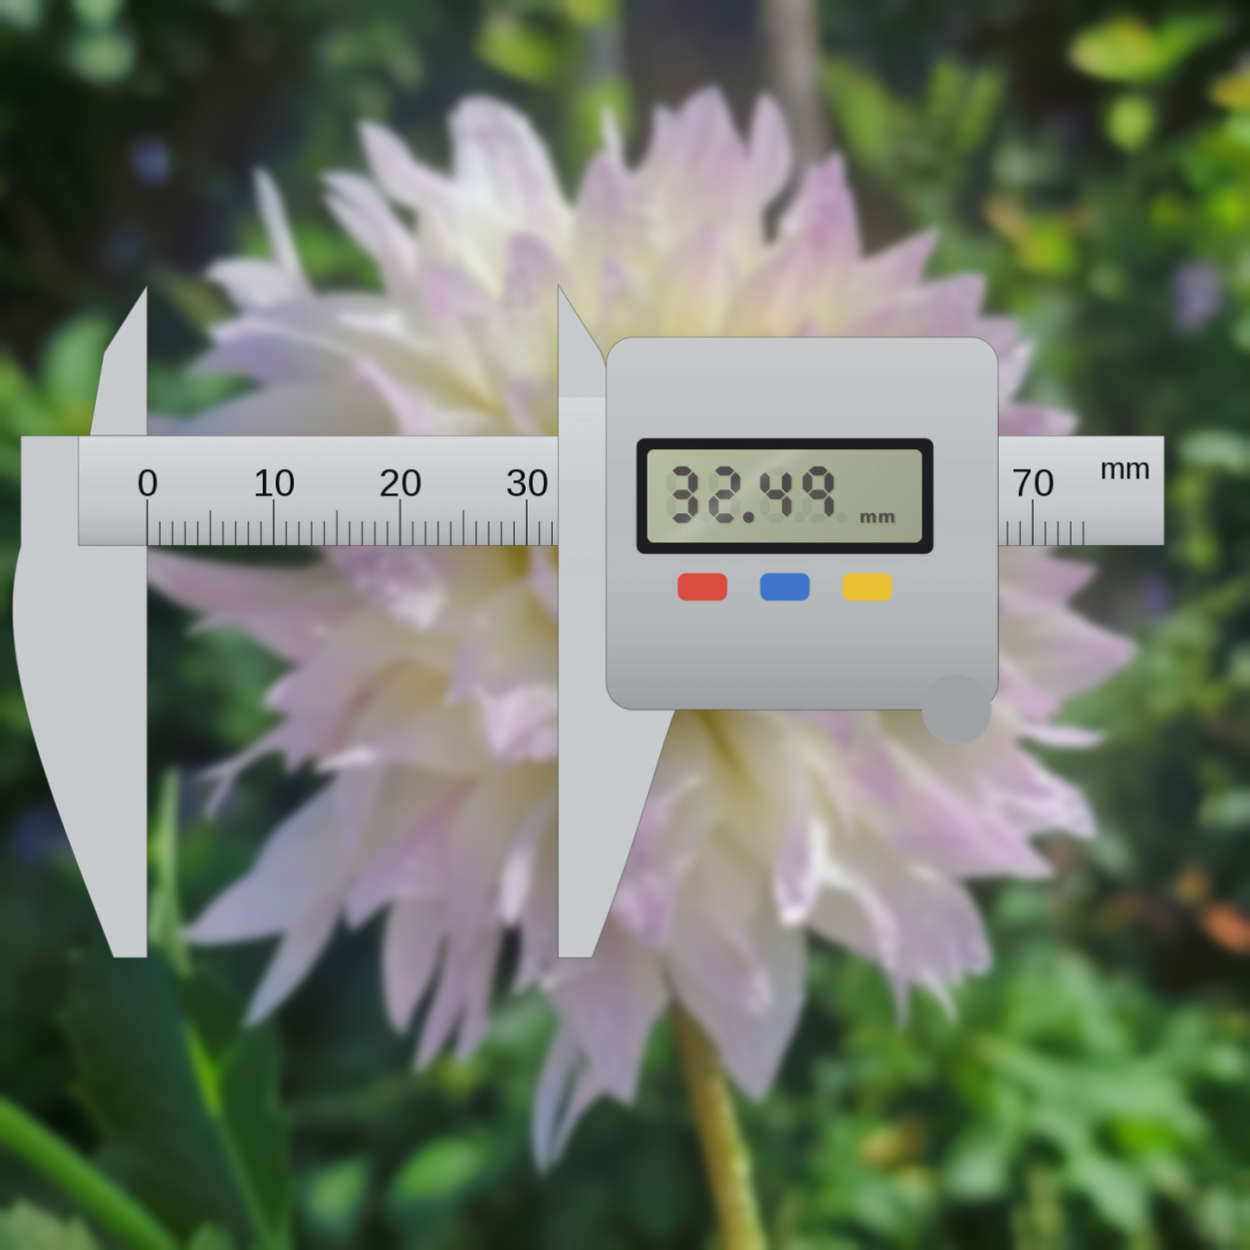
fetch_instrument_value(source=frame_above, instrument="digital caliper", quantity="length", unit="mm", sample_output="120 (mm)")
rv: 32.49 (mm)
